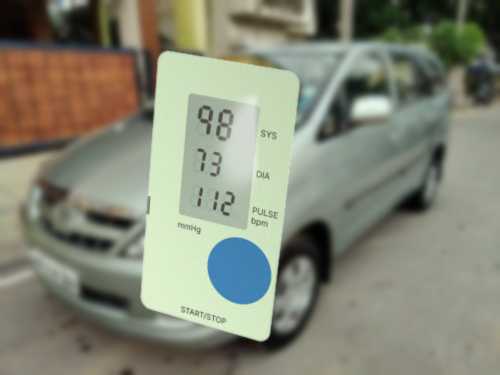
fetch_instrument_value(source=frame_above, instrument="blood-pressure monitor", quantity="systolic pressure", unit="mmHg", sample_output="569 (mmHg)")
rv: 98 (mmHg)
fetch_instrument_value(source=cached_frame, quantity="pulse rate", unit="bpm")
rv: 112 (bpm)
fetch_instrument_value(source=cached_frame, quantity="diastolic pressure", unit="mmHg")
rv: 73 (mmHg)
